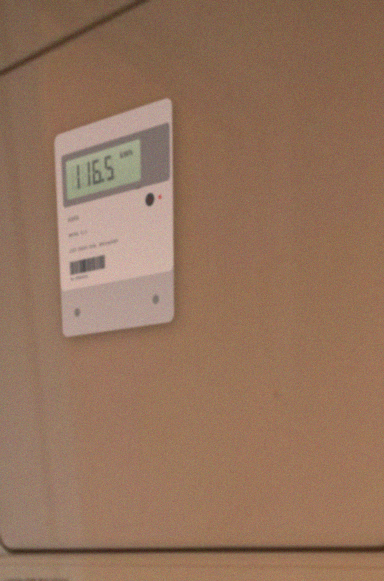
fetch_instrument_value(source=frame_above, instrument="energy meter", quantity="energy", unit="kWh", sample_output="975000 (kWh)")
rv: 116.5 (kWh)
